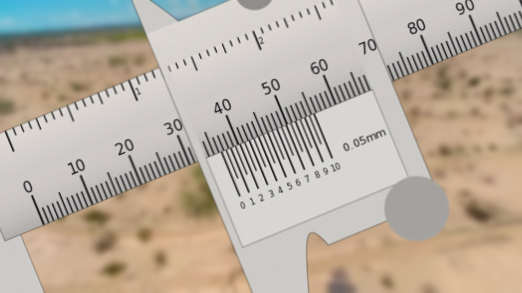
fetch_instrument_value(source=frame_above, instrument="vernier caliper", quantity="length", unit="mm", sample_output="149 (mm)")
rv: 36.5 (mm)
